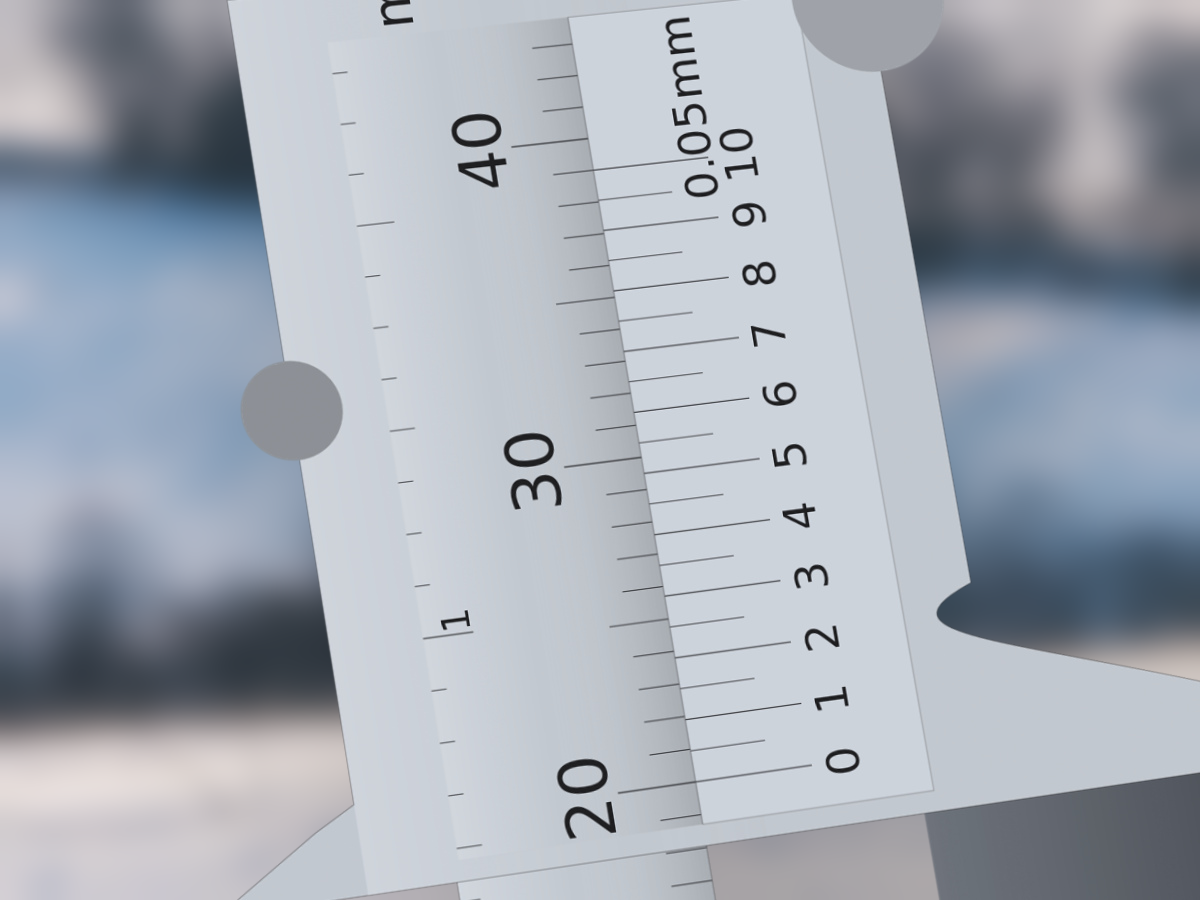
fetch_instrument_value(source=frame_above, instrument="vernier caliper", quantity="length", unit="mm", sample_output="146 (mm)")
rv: 20.00 (mm)
